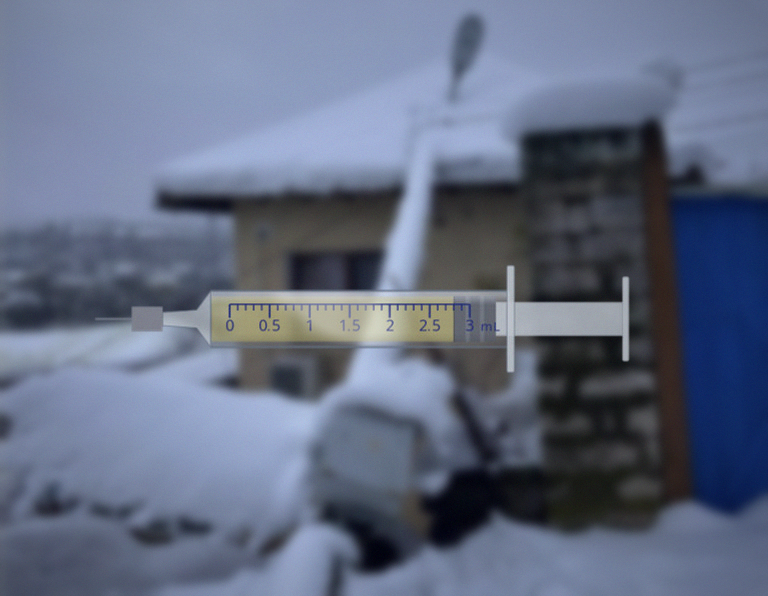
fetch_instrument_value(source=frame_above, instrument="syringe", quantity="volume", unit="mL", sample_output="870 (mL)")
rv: 2.8 (mL)
